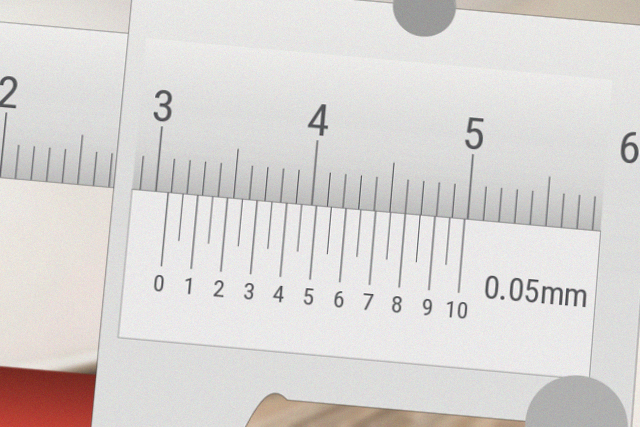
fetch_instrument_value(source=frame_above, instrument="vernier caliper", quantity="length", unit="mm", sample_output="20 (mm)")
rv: 30.8 (mm)
